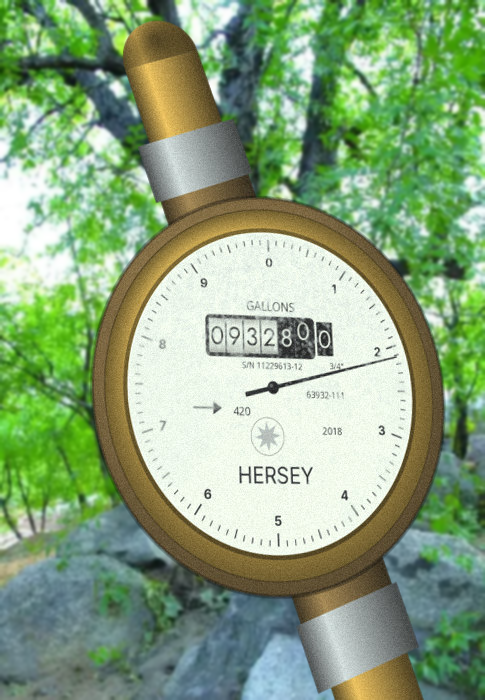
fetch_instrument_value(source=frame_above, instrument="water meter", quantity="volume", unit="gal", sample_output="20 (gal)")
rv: 932802.1 (gal)
